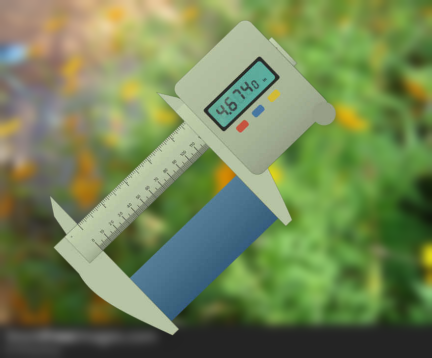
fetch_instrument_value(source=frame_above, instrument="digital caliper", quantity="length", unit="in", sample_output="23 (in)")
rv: 4.6740 (in)
